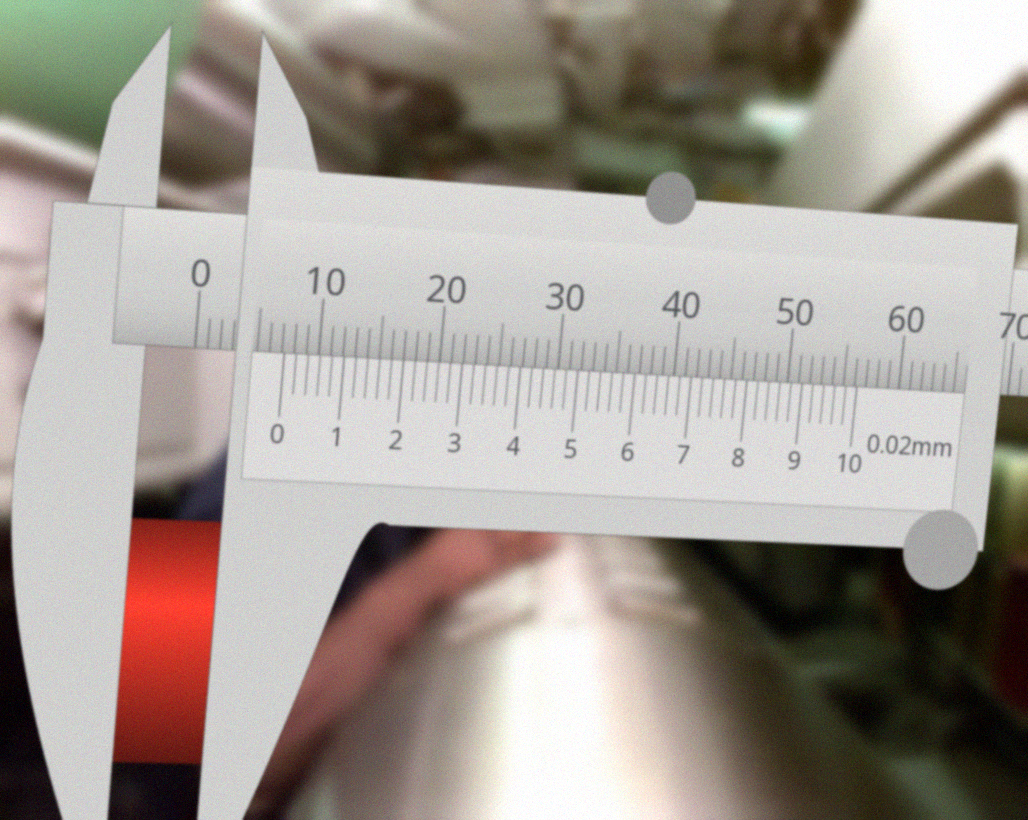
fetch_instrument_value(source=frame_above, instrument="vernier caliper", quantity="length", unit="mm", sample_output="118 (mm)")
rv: 7.2 (mm)
